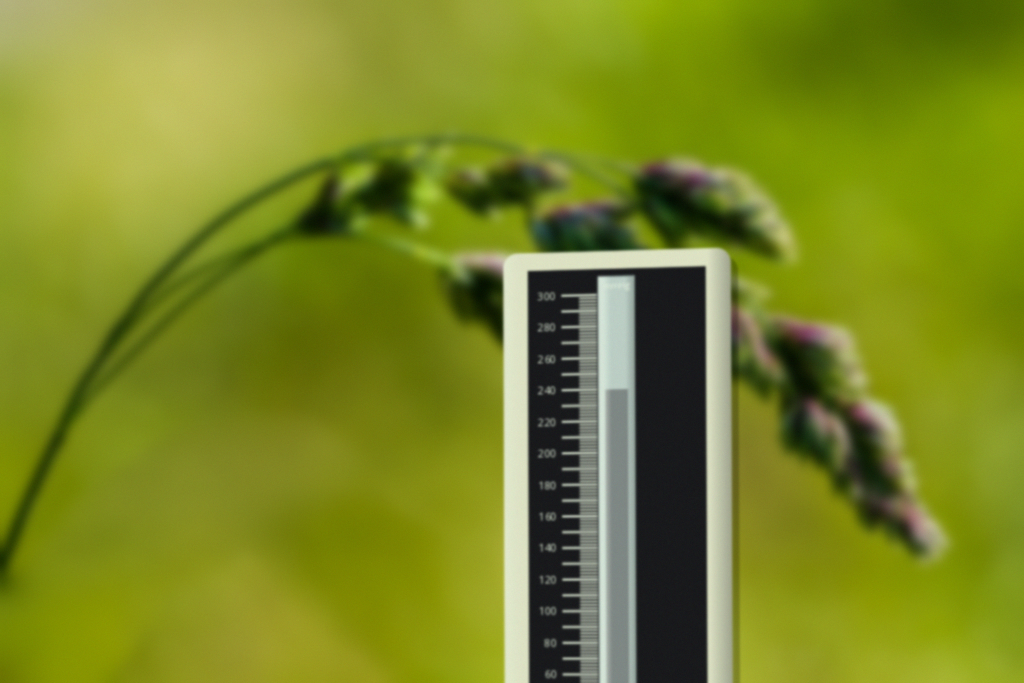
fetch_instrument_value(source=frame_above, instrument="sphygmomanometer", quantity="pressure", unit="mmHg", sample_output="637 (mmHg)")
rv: 240 (mmHg)
